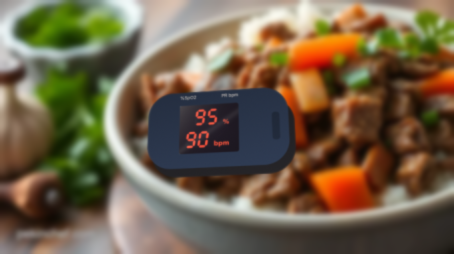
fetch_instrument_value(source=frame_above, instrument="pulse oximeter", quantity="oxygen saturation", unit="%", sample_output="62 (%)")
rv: 95 (%)
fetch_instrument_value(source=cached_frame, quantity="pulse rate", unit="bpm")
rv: 90 (bpm)
